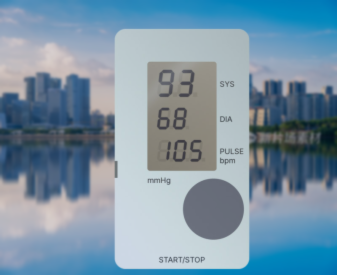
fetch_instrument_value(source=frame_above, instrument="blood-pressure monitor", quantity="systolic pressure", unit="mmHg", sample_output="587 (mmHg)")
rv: 93 (mmHg)
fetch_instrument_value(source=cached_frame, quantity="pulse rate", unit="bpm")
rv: 105 (bpm)
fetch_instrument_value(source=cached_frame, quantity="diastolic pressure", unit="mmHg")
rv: 68 (mmHg)
